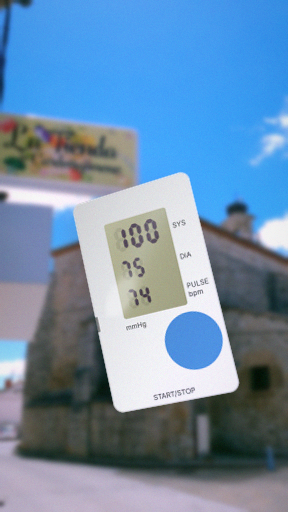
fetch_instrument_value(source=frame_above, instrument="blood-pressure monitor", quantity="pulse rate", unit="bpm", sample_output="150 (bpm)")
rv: 74 (bpm)
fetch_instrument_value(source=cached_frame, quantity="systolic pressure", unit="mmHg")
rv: 100 (mmHg)
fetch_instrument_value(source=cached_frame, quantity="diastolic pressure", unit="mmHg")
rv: 75 (mmHg)
